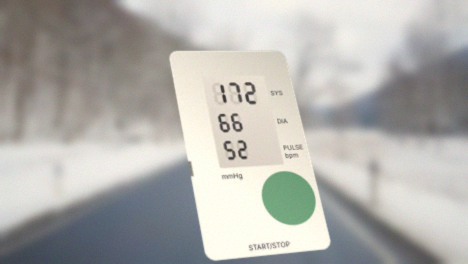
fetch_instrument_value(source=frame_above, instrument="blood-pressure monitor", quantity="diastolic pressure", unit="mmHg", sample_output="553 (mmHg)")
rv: 66 (mmHg)
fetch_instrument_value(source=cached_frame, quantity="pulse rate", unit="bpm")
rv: 52 (bpm)
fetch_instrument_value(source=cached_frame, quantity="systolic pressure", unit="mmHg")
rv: 172 (mmHg)
